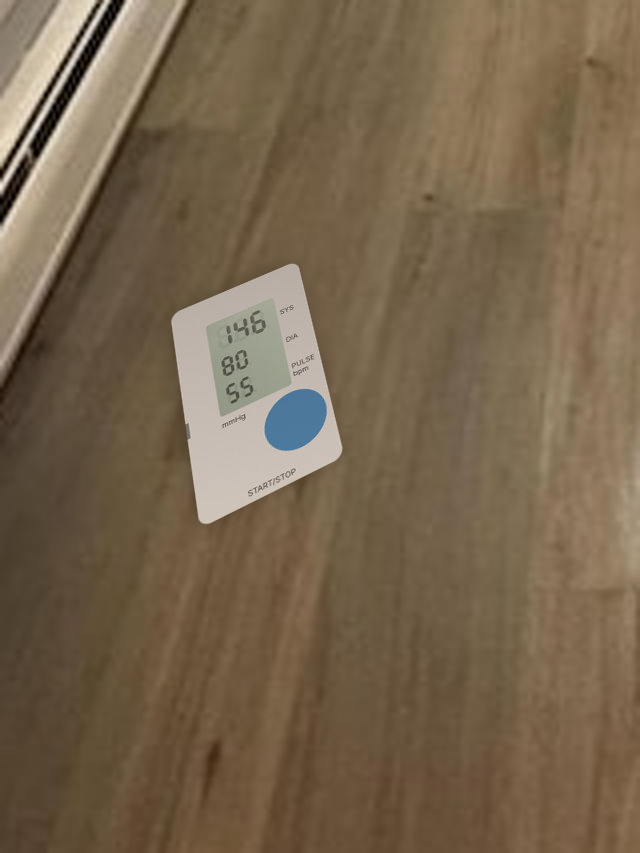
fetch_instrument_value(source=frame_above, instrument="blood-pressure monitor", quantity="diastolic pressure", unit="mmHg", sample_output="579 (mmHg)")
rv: 80 (mmHg)
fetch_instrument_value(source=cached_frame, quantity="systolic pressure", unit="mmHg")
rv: 146 (mmHg)
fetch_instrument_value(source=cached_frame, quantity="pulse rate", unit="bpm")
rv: 55 (bpm)
